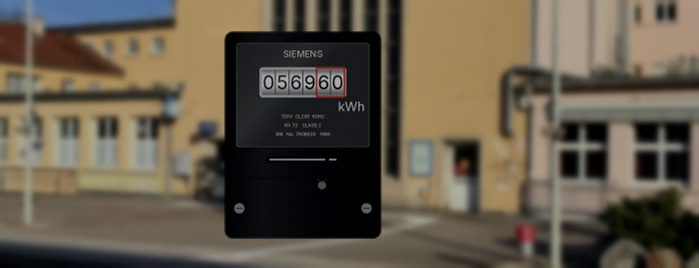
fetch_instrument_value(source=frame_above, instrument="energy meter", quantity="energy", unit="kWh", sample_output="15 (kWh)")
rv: 569.60 (kWh)
